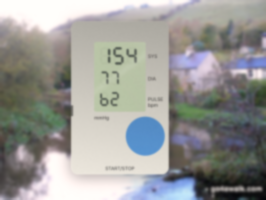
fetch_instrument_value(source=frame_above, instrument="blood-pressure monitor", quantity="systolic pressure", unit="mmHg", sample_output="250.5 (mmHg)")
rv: 154 (mmHg)
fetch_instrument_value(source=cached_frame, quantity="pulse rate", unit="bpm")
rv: 62 (bpm)
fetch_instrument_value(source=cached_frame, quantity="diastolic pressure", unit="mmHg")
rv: 77 (mmHg)
